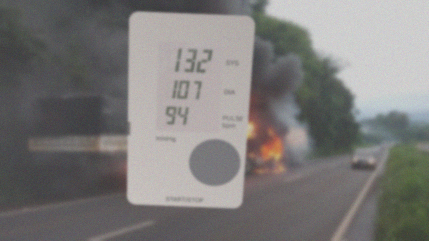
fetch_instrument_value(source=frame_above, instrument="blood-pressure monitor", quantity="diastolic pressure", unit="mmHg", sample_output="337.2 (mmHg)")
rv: 107 (mmHg)
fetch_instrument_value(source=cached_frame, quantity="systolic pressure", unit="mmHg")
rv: 132 (mmHg)
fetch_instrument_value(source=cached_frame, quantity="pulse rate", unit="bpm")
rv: 94 (bpm)
